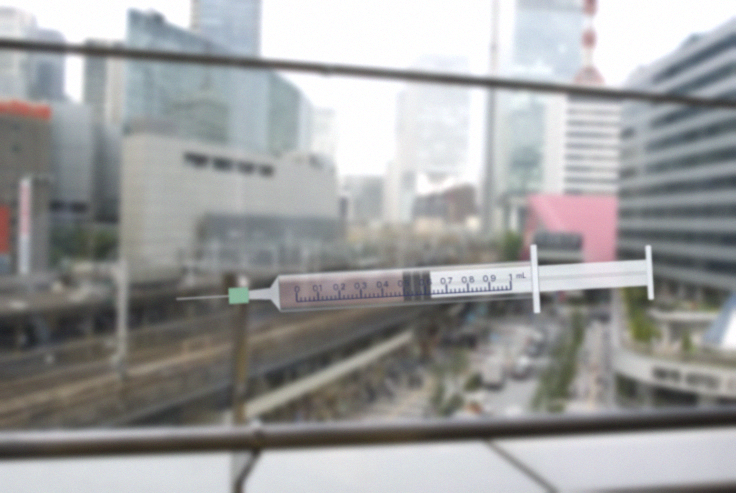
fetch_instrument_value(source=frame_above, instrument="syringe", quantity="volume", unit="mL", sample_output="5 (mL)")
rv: 0.5 (mL)
